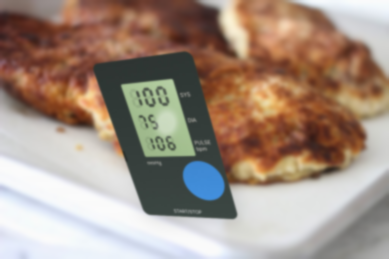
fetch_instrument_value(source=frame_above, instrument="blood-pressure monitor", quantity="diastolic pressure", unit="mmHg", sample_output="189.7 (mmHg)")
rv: 75 (mmHg)
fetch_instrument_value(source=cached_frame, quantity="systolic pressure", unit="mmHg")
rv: 100 (mmHg)
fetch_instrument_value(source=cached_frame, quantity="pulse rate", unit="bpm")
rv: 106 (bpm)
